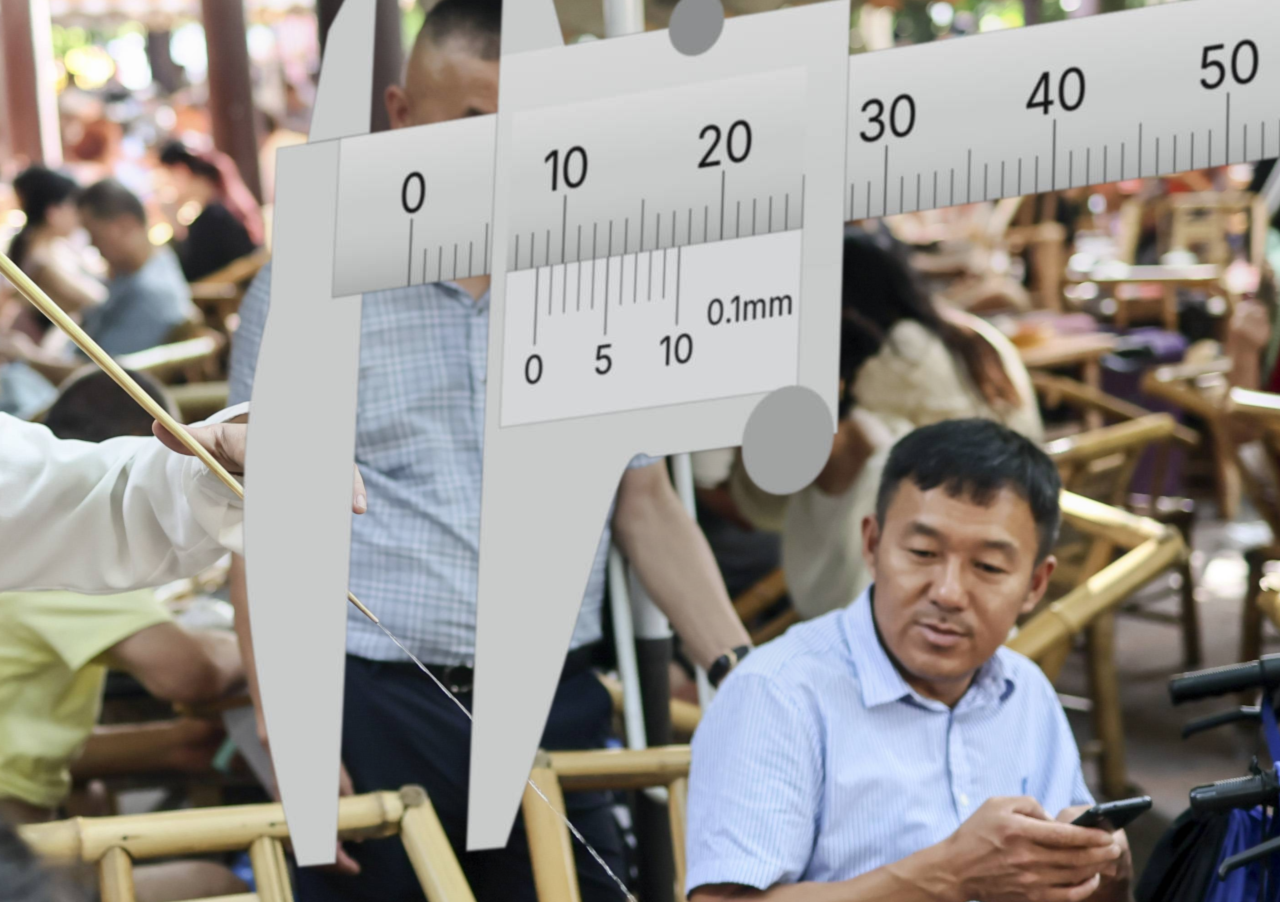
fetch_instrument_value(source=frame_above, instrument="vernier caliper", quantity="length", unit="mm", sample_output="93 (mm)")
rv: 8.4 (mm)
